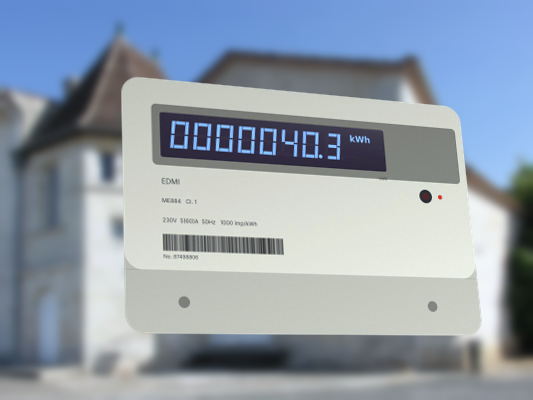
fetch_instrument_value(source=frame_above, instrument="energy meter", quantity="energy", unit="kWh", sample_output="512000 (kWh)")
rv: 40.3 (kWh)
